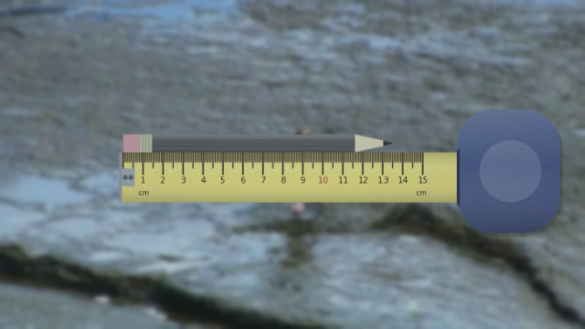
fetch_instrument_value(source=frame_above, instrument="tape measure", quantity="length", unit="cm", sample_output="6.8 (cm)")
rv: 13.5 (cm)
